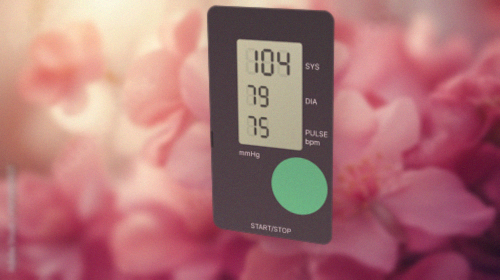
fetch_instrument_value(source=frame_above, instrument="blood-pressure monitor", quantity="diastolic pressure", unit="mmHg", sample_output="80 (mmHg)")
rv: 79 (mmHg)
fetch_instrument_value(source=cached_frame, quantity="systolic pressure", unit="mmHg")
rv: 104 (mmHg)
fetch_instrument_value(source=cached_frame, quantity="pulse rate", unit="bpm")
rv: 75 (bpm)
